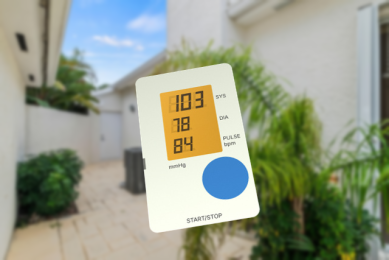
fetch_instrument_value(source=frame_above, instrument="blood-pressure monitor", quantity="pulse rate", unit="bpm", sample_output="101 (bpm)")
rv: 84 (bpm)
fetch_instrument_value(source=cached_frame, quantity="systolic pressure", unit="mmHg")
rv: 103 (mmHg)
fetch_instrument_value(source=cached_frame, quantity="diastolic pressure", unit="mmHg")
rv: 78 (mmHg)
